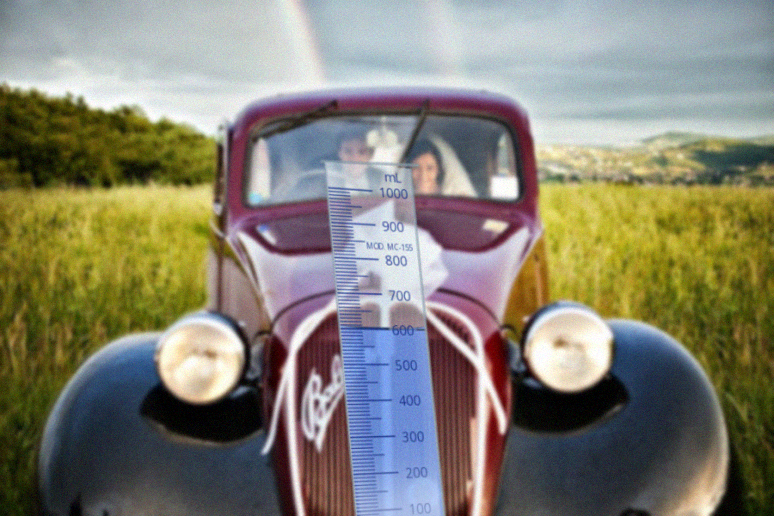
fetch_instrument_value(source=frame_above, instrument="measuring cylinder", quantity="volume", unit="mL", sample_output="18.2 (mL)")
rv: 600 (mL)
